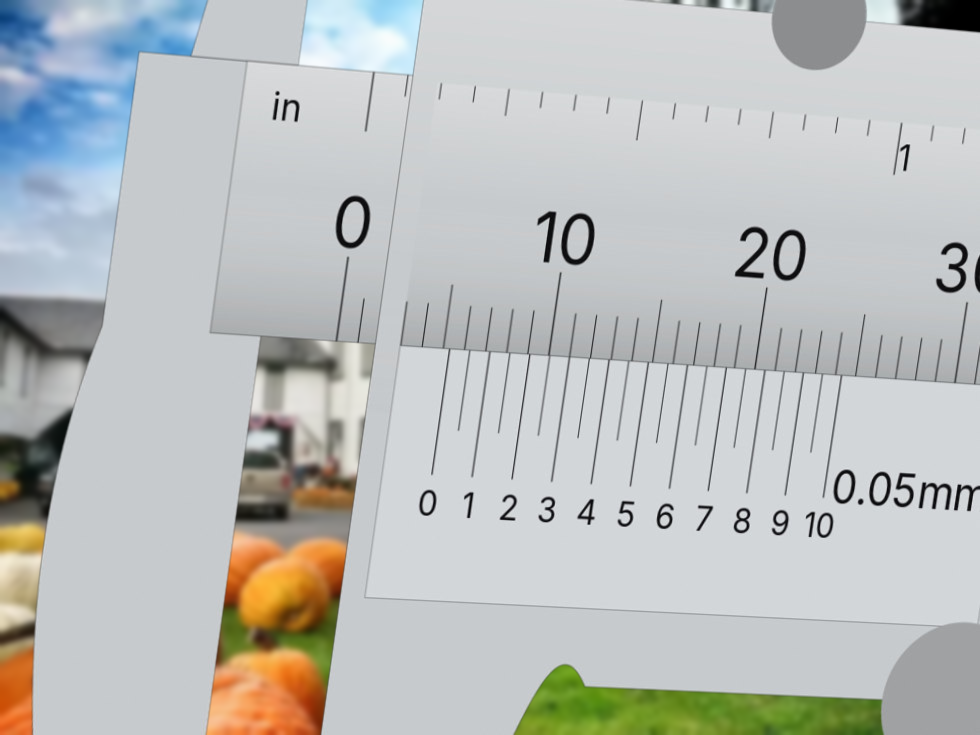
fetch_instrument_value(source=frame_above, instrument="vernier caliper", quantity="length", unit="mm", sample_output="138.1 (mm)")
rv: 5.3 (mm)
